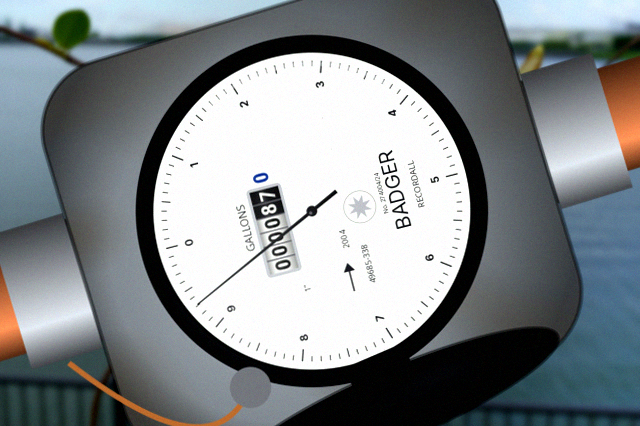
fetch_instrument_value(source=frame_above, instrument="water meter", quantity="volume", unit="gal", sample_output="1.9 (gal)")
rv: 869.3 (gal)
